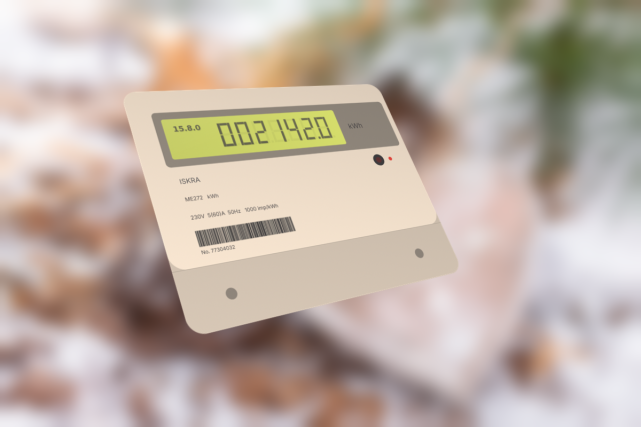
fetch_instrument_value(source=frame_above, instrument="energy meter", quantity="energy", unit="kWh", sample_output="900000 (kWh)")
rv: 2142.0 (kWh)
